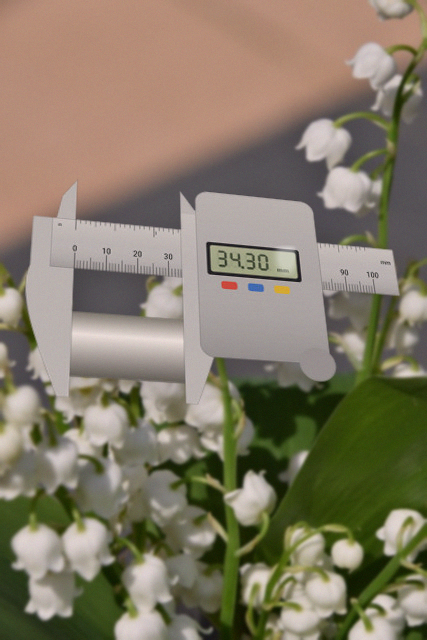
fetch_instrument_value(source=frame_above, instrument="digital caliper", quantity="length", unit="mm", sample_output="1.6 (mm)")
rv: 34.30 (mm)
